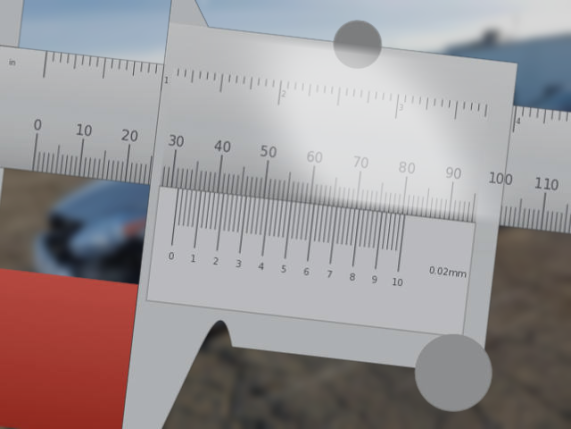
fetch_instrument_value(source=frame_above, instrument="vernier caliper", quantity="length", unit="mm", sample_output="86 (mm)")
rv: 31.5 (mm)
